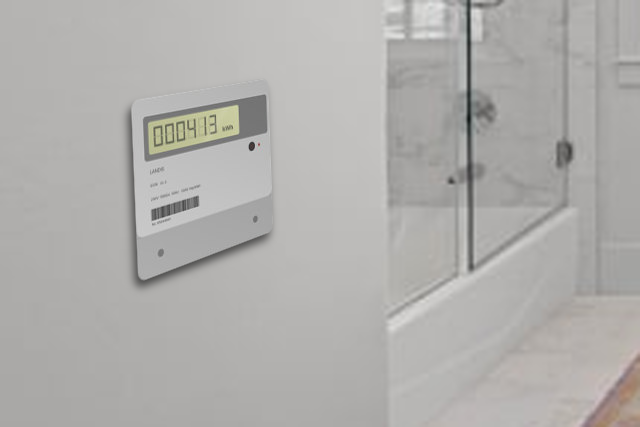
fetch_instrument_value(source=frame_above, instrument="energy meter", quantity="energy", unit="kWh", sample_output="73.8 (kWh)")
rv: 413 (kWh)
